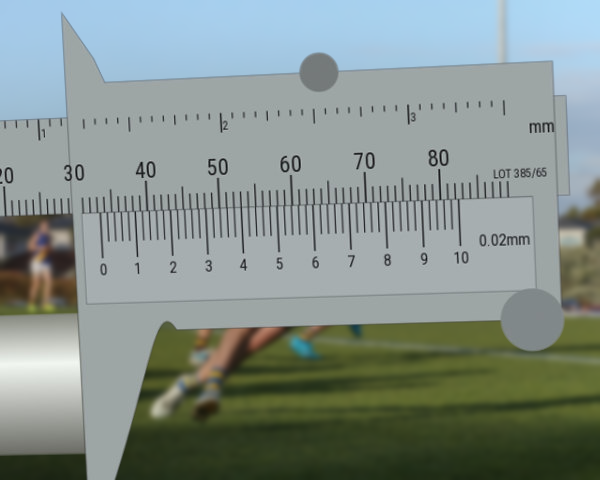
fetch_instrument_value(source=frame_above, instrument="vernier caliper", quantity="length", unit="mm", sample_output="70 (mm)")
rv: 33.4 (mm)
